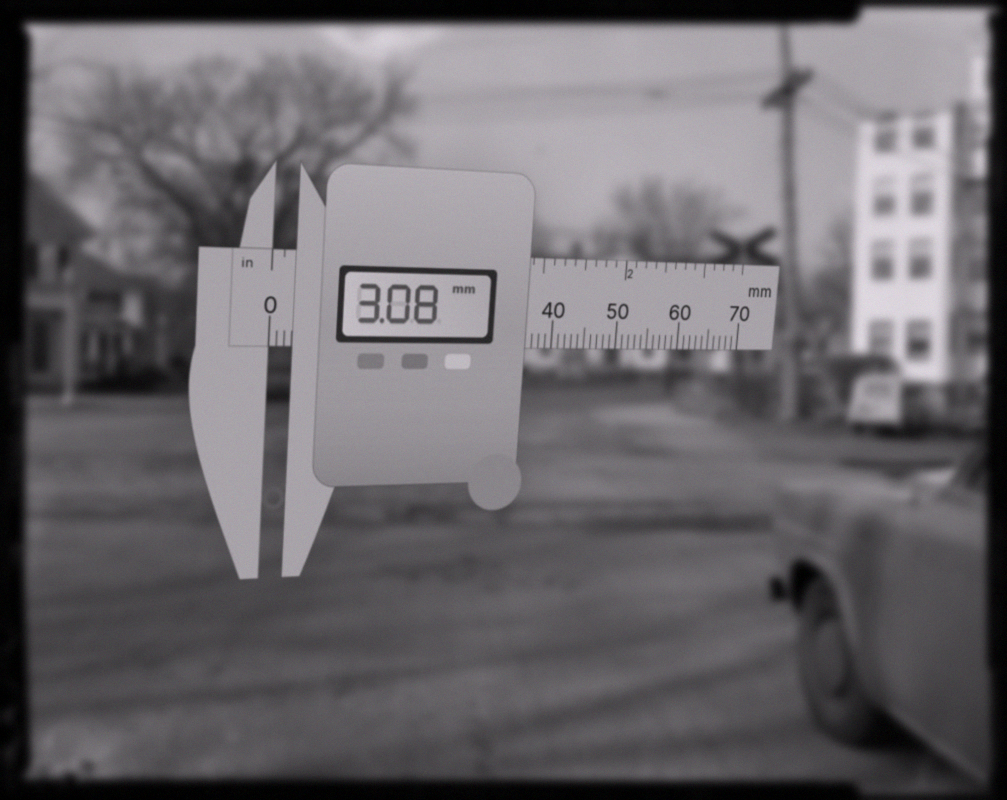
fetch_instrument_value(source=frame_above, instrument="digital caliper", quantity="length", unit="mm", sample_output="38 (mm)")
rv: 3.08 (mm)
